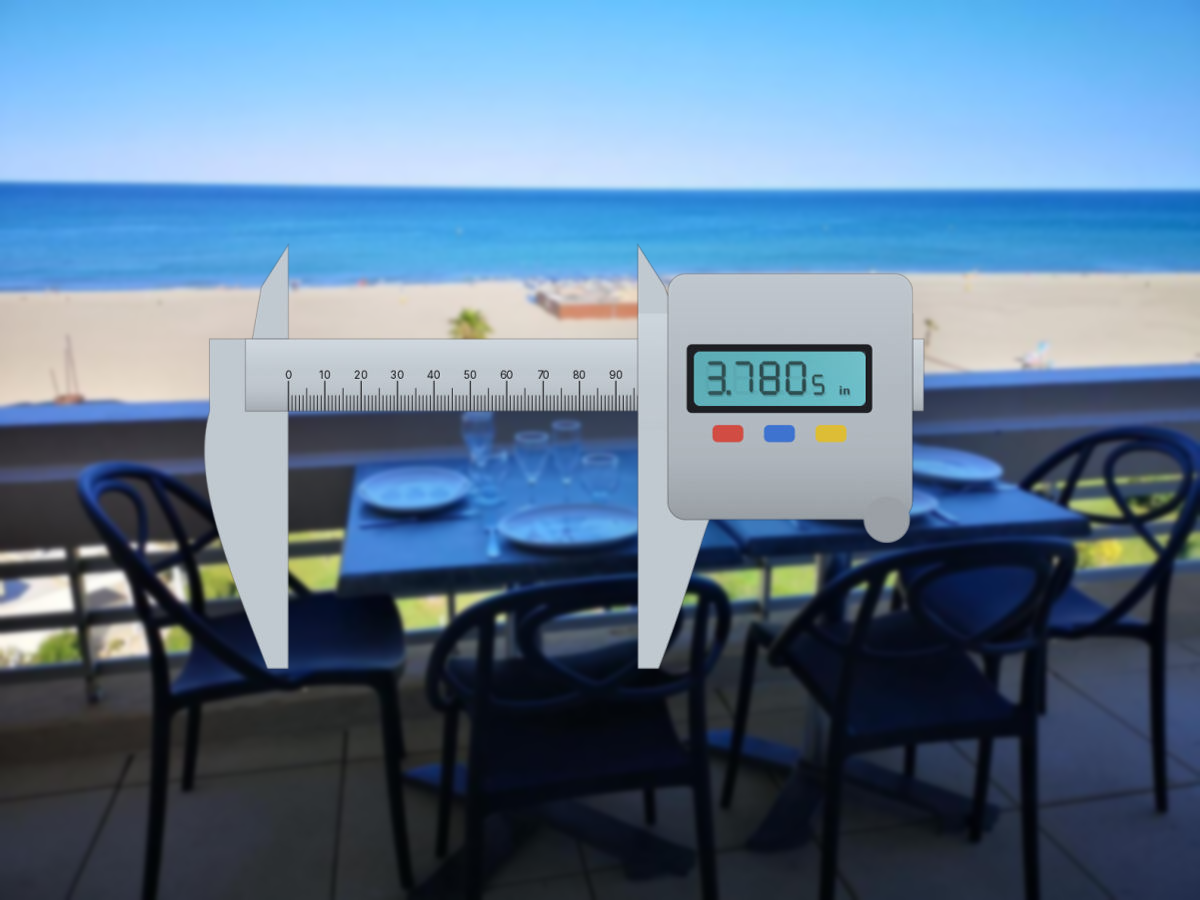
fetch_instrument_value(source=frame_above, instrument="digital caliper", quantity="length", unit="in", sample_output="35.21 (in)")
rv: 3.7805 (in)
